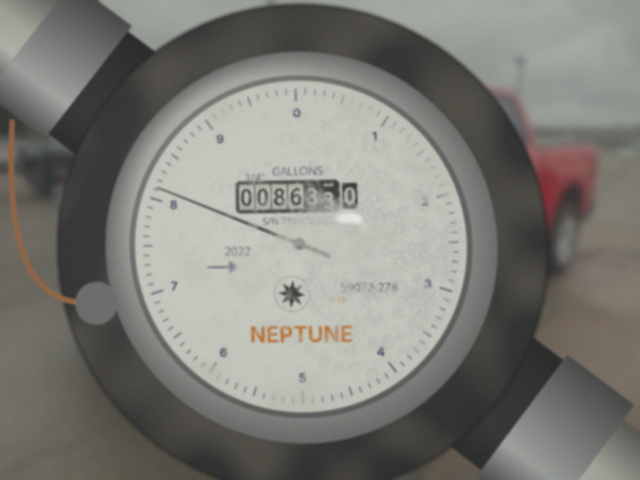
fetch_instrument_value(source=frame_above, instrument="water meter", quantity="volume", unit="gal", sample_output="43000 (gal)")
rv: 86328.1 (gal)
